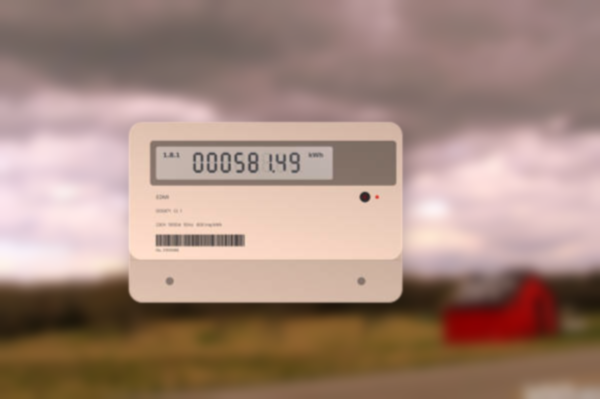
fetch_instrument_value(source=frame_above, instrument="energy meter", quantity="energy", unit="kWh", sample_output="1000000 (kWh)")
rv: 581.49 (kWh)
